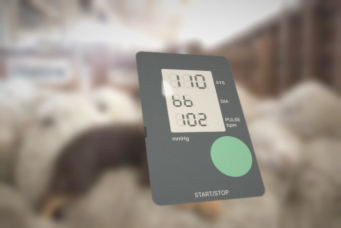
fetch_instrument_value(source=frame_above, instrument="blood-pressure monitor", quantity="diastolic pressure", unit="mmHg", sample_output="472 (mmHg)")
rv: 66 (mmHg)
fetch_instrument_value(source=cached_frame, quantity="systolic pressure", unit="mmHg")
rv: 110 (mmHg)
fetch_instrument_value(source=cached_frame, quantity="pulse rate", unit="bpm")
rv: 102 (bpm)
